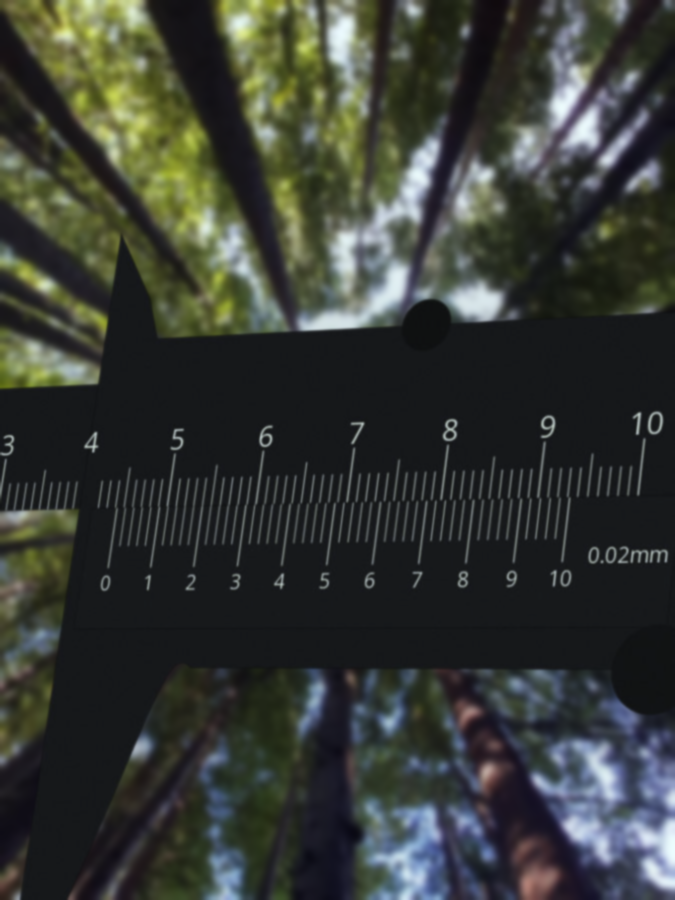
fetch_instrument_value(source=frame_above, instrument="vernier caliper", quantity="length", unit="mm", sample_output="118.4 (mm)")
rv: 44.2 (mm)
